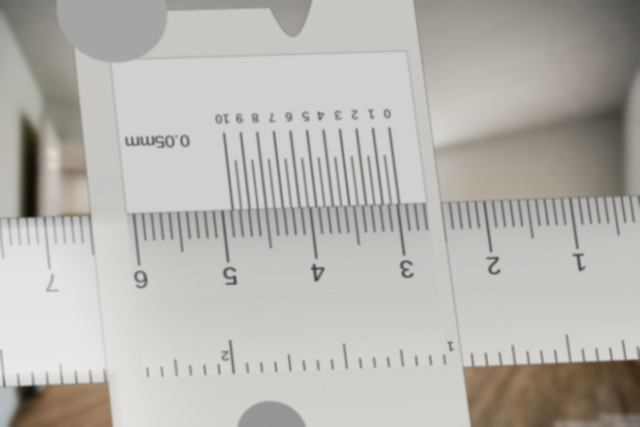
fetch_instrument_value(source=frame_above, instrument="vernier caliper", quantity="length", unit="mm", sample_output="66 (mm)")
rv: 29.8 (mm)
